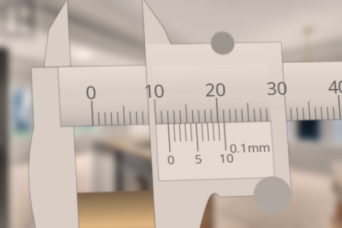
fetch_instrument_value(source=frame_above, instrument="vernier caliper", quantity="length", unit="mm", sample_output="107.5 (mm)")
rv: 12.0 (mm)
